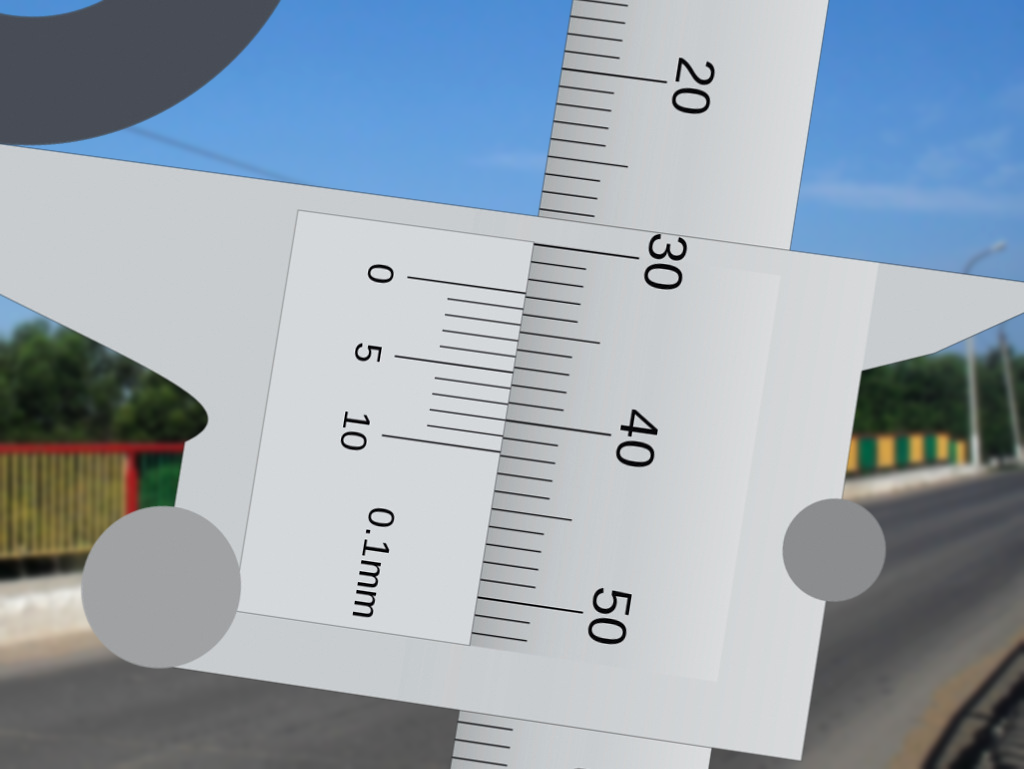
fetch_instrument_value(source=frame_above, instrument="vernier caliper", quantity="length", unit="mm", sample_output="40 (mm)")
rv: 32.8 (mm)
